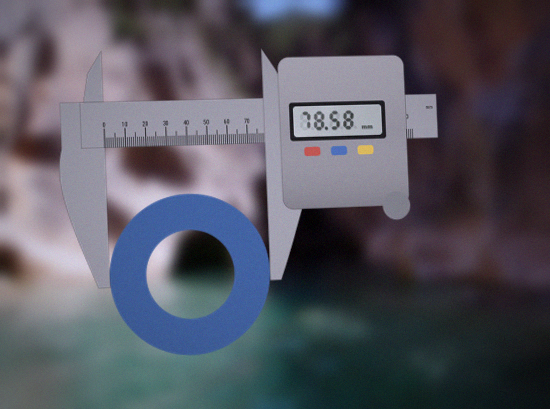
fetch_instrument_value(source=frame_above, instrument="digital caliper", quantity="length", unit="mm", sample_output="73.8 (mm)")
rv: 78.58 (mm)
